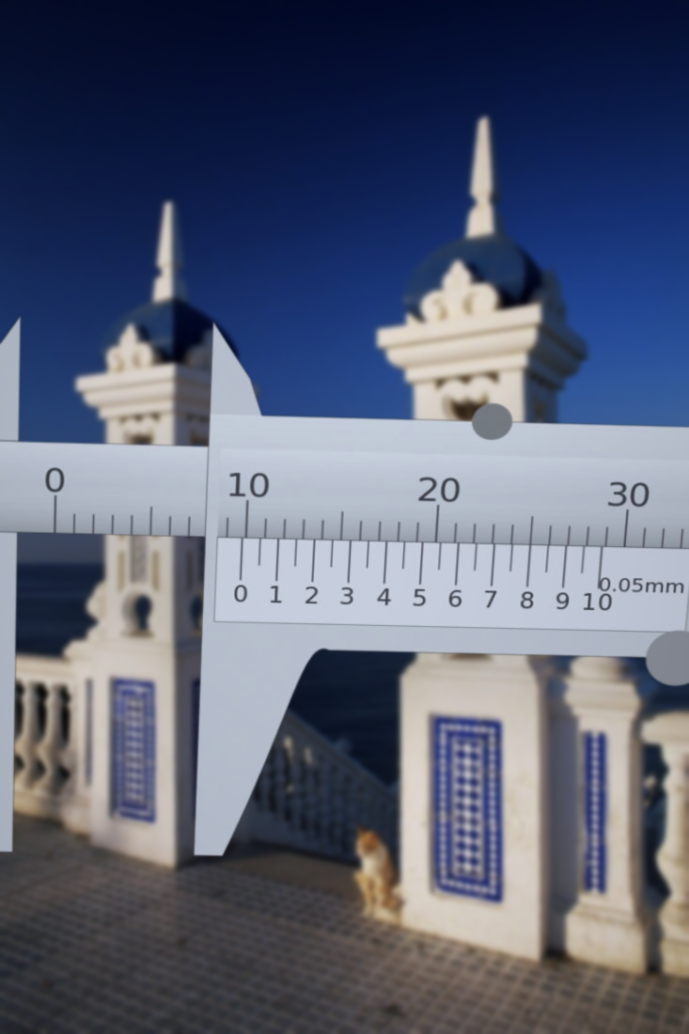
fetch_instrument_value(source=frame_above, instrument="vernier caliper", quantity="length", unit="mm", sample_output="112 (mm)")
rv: 9.8 (mm)
